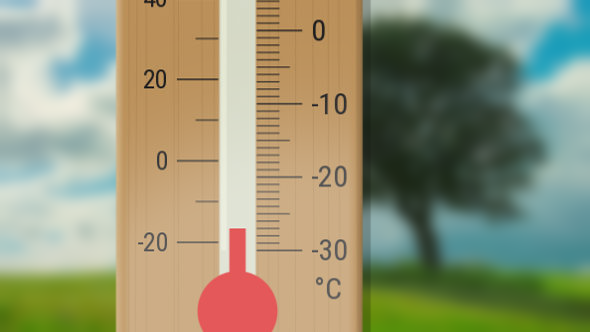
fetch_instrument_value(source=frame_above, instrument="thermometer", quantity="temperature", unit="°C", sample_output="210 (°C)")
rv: -27 (°C)
